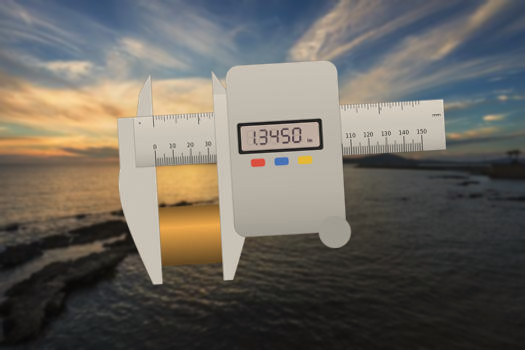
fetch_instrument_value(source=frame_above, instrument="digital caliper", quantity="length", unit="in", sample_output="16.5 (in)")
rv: 1.3450 (in)
